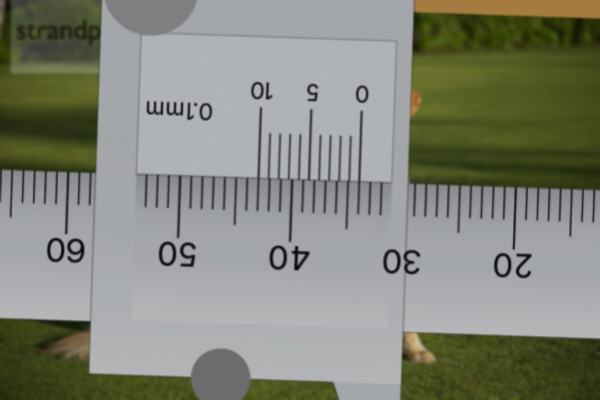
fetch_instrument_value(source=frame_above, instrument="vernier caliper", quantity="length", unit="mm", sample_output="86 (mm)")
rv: 34.0 (mm)
